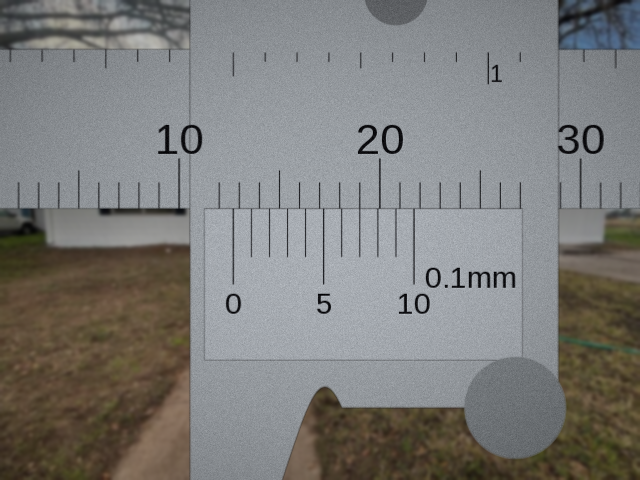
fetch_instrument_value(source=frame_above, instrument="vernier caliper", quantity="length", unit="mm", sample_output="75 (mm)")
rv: 12.7 (mm)
